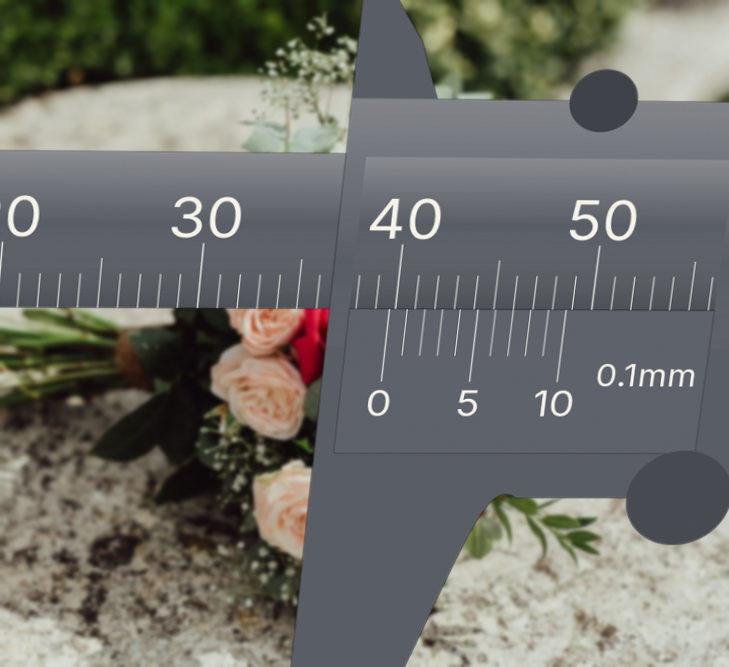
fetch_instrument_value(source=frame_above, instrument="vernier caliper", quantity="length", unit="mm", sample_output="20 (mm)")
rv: 39.7 (mm)
